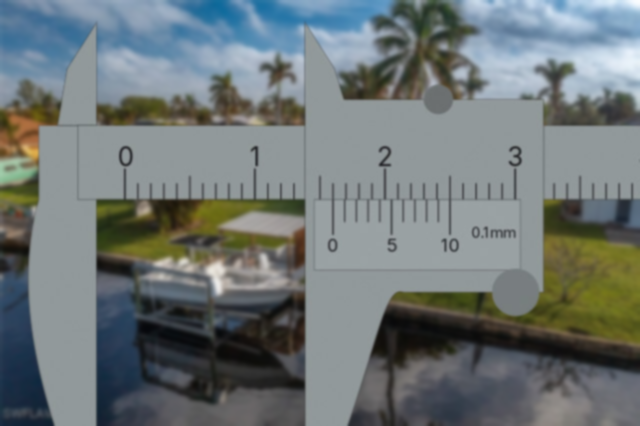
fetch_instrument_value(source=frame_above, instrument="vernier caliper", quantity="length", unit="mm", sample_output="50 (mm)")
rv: 16.0 (mm)
